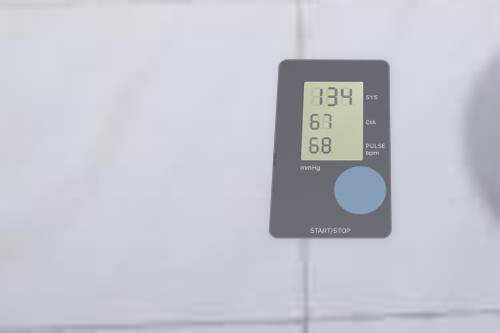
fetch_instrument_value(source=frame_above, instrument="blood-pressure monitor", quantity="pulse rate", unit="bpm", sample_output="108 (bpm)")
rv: 68 (bpm)
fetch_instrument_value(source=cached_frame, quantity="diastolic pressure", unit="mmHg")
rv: 67 (mmHg)
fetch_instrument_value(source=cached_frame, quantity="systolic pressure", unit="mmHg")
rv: 134 (mmHg)
